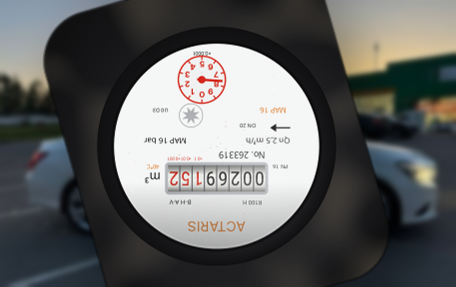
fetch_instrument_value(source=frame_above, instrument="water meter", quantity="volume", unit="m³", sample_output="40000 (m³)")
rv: 269.1527 (m³)
